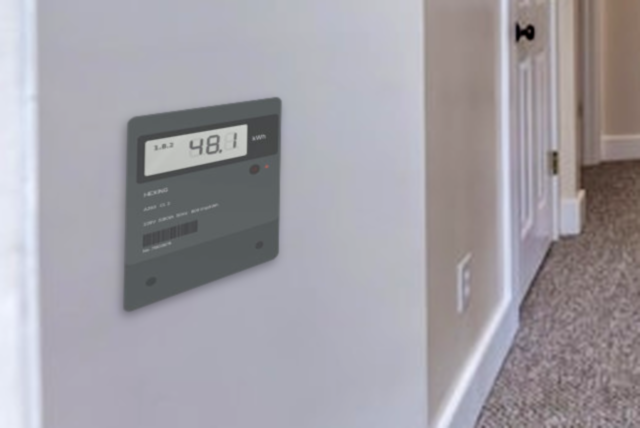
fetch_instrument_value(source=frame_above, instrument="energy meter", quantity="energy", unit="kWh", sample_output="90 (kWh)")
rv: 48.1 (kWh)
